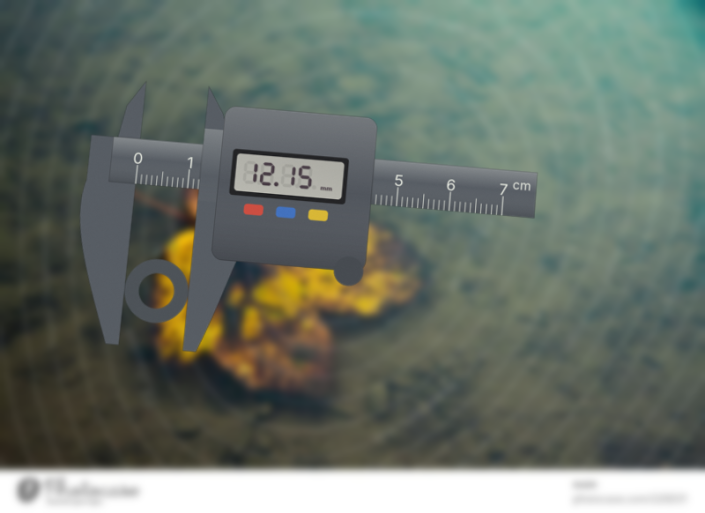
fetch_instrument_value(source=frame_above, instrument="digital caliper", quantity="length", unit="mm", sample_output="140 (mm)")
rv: 12.15 (mm)
